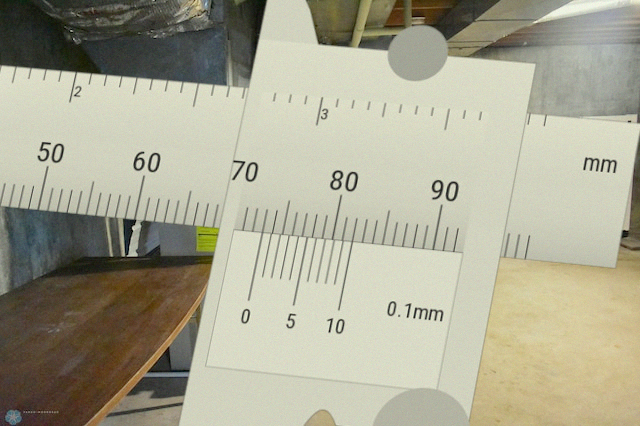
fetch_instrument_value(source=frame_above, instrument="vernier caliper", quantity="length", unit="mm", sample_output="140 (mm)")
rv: 73.0 (mm)
